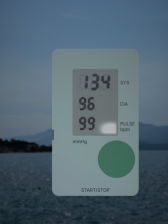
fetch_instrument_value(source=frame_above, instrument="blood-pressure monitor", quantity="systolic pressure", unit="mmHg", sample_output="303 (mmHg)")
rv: 134 (mmHg)
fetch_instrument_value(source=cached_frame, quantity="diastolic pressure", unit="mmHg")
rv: 96 (mmHg)
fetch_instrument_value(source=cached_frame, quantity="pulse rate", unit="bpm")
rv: 99 (bpm)
